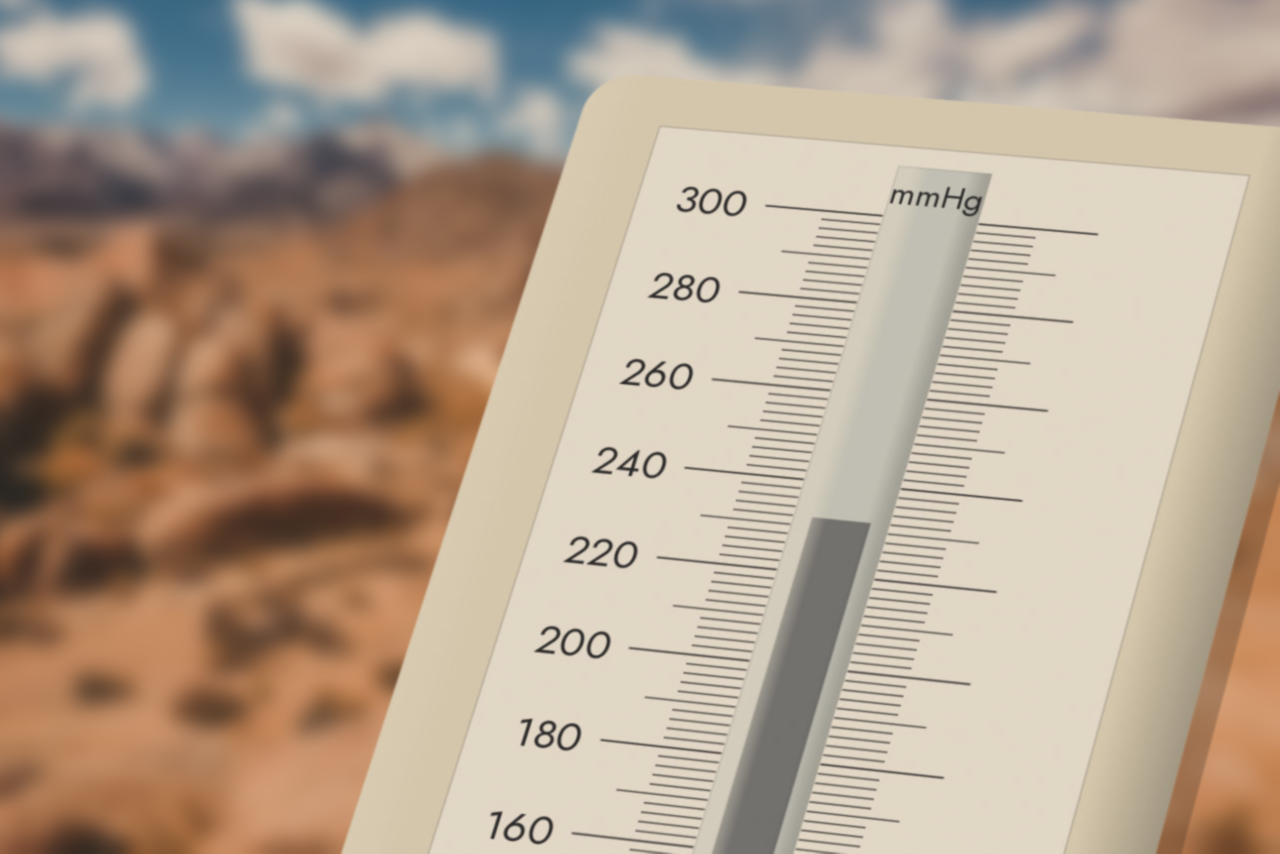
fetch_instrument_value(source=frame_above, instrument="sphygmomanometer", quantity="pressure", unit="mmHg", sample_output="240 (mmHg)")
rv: 232 (mmHg)
